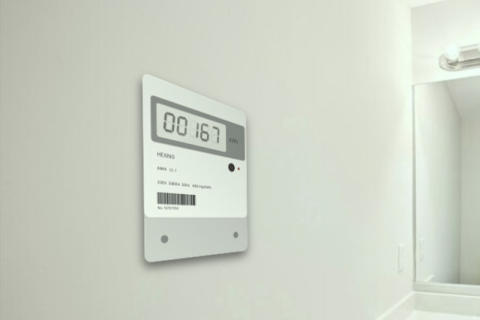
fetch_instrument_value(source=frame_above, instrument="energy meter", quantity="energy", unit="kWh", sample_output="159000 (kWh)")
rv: 167 (kWh)
